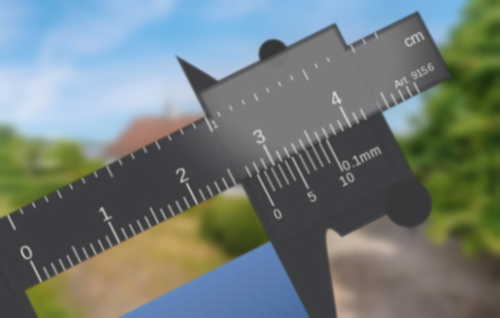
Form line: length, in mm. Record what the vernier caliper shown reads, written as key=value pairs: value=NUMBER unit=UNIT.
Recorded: value=27.8 unit=mm
